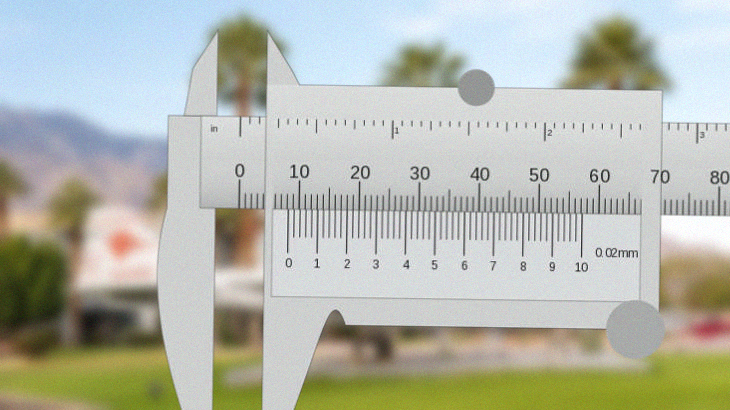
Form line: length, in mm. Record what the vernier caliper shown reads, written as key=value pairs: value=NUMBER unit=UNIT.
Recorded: value=8.2 unit=mm
